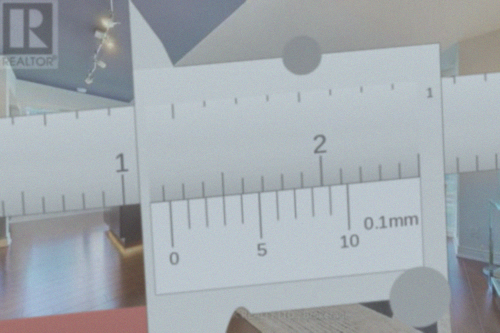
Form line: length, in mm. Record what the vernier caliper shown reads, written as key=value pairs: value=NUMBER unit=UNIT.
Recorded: value=12.3 unit=mm
